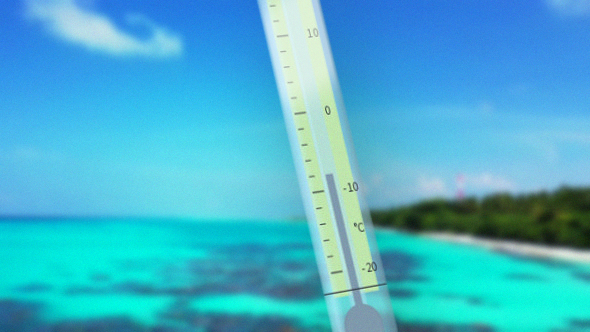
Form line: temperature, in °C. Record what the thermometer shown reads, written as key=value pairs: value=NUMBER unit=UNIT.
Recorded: value=-8 unit=°C
